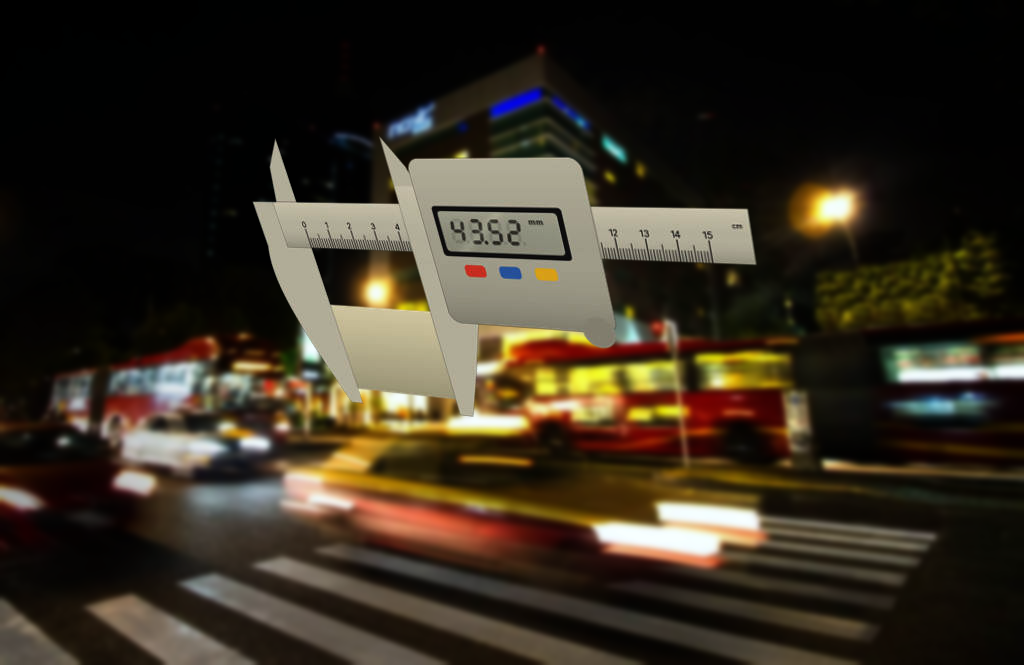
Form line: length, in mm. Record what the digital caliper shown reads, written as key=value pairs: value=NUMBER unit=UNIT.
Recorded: value=43.52 unit=mm
